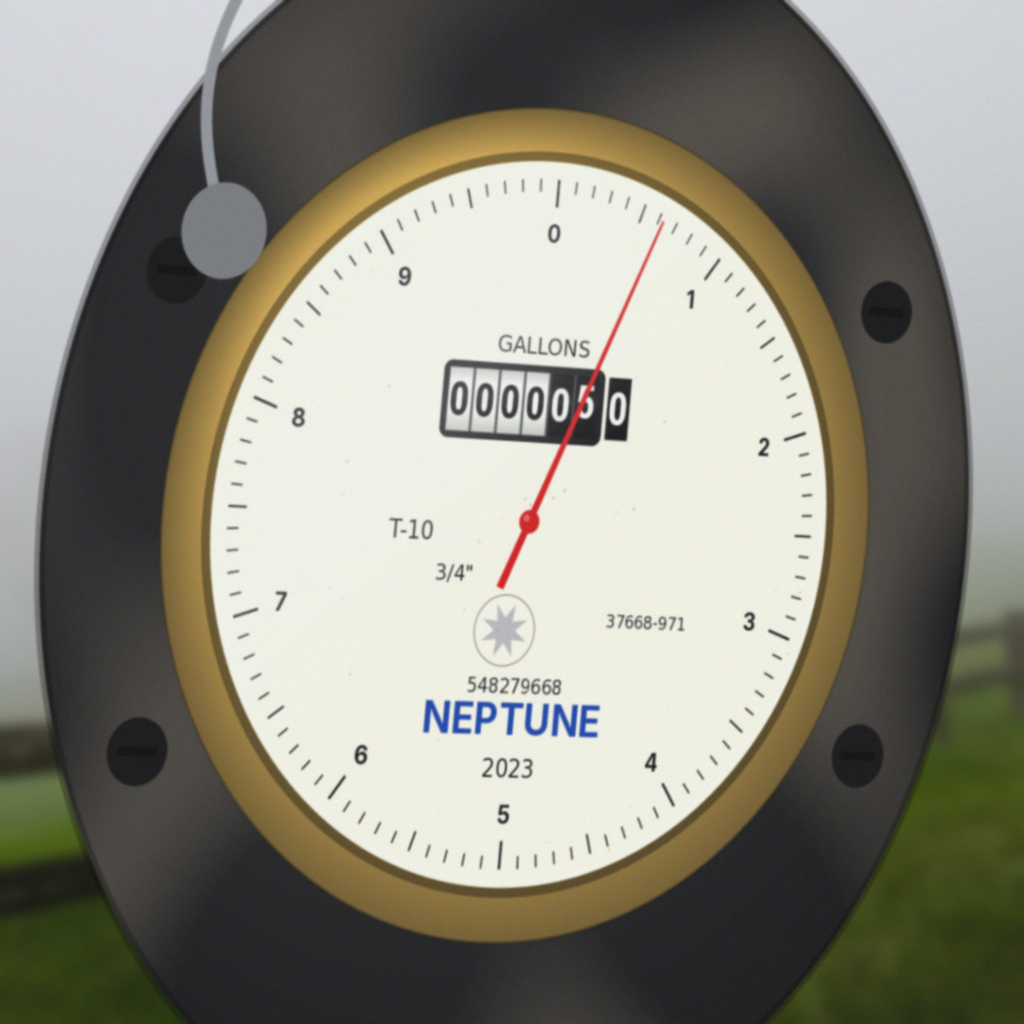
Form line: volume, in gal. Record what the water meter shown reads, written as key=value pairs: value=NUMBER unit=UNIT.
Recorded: value=50.6 unit=gal
